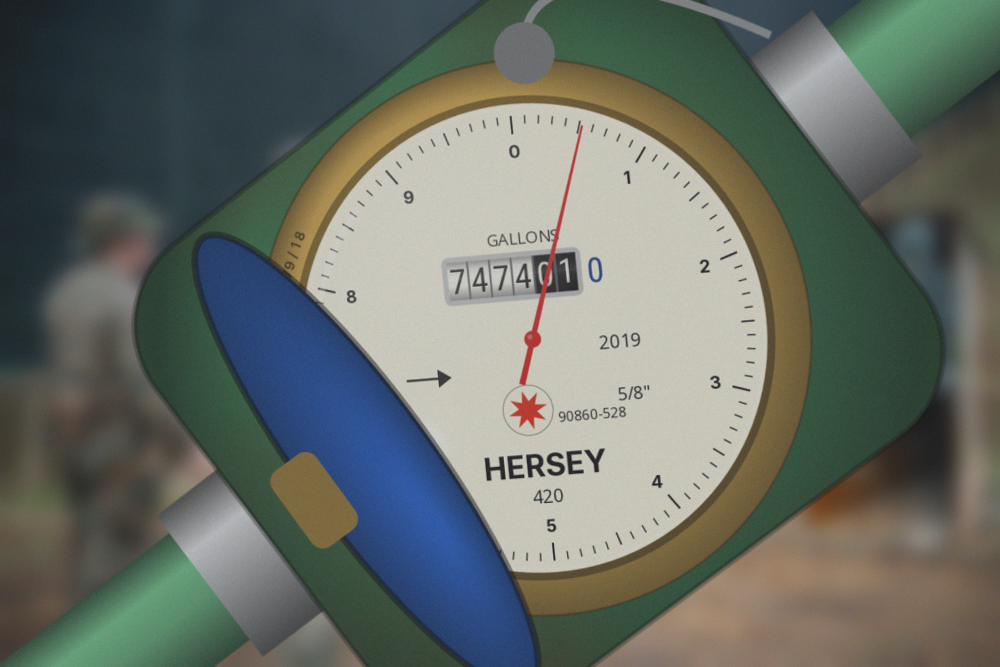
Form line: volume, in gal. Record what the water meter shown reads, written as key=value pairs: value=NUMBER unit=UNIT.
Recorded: value=7474010.5 unit=gal
